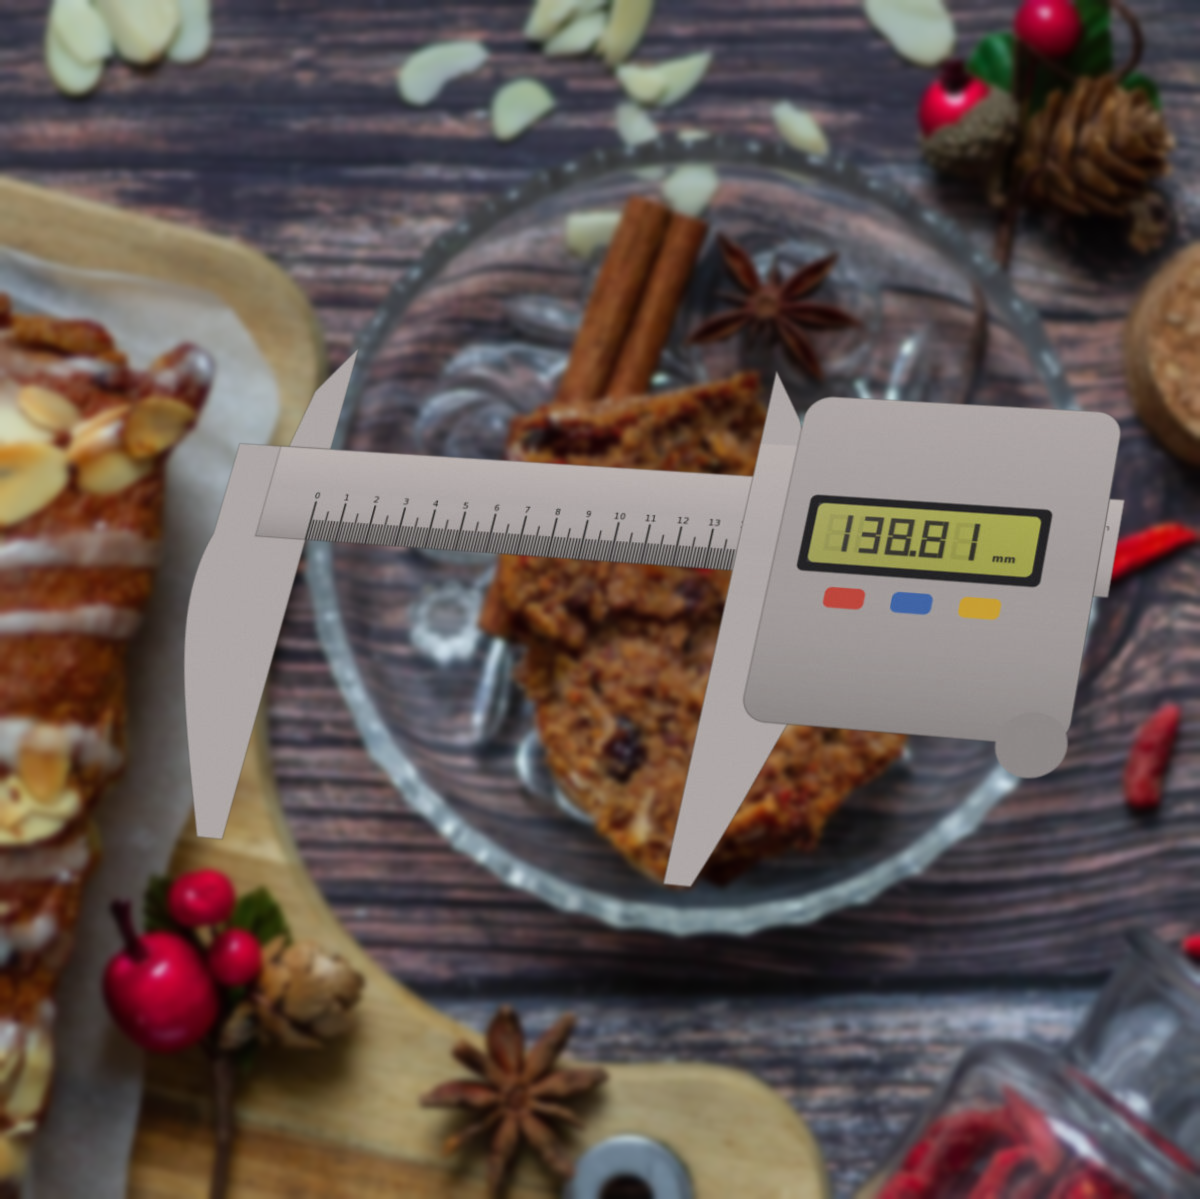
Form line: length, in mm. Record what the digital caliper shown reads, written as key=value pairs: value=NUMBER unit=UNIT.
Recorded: value=138.81 unit=mm
